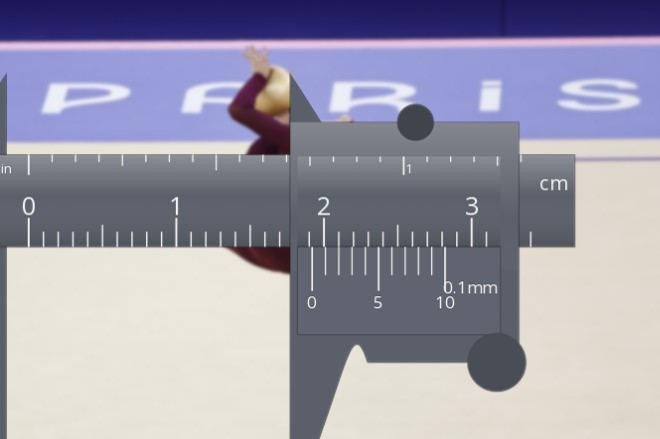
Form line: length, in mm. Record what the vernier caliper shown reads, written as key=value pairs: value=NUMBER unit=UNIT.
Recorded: value=19.2 unit=mm
